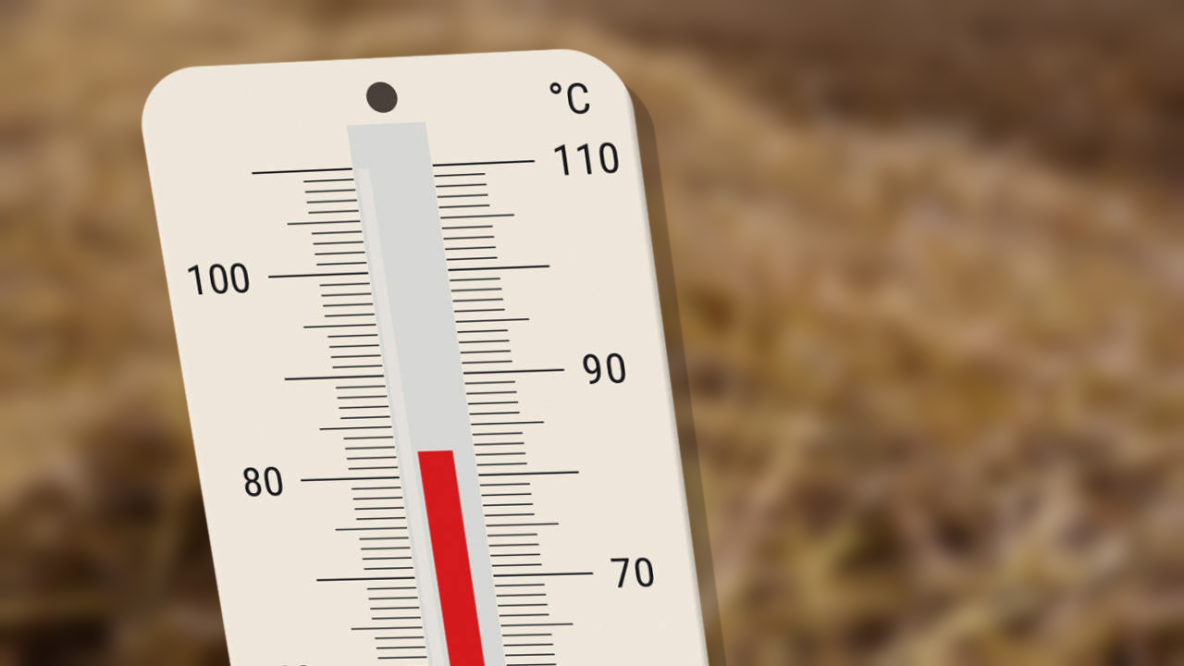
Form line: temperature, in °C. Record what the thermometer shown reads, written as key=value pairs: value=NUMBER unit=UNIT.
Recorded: value=82.5 unit=°C
